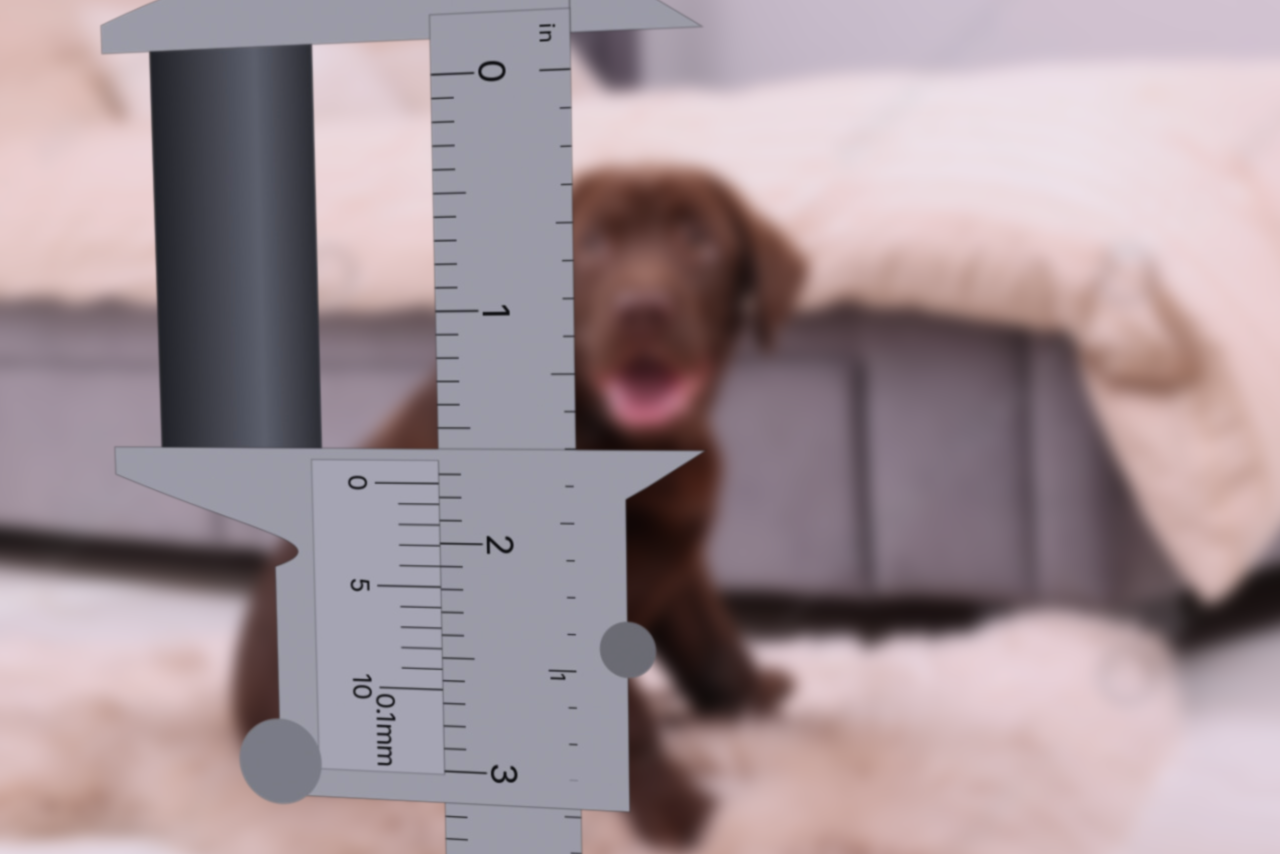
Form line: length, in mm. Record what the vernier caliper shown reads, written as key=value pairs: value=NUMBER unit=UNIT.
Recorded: value=17.4 unit=mm
